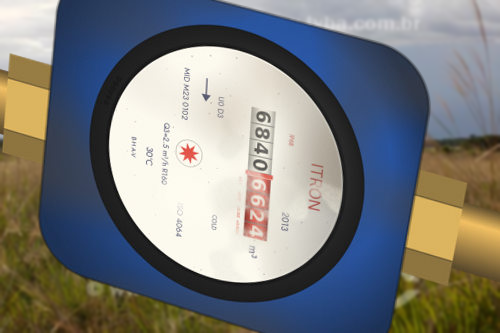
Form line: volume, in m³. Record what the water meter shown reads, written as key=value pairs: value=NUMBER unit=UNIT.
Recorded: value=6840.6624 unit=m³
